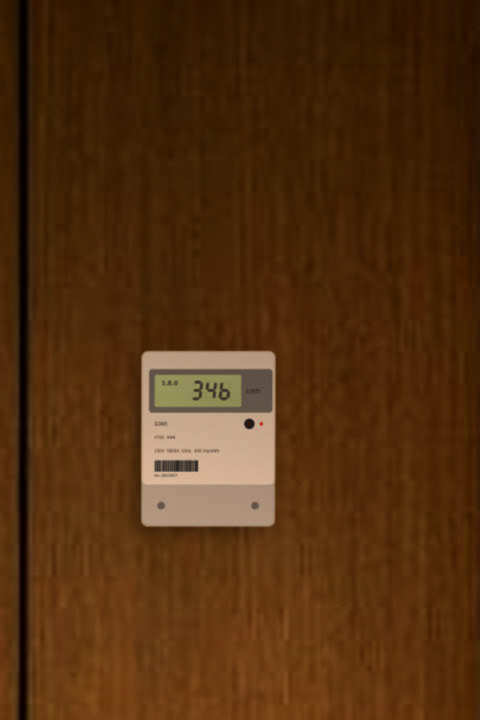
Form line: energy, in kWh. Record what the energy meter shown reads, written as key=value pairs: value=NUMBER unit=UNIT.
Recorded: value=346 unit=kWh
